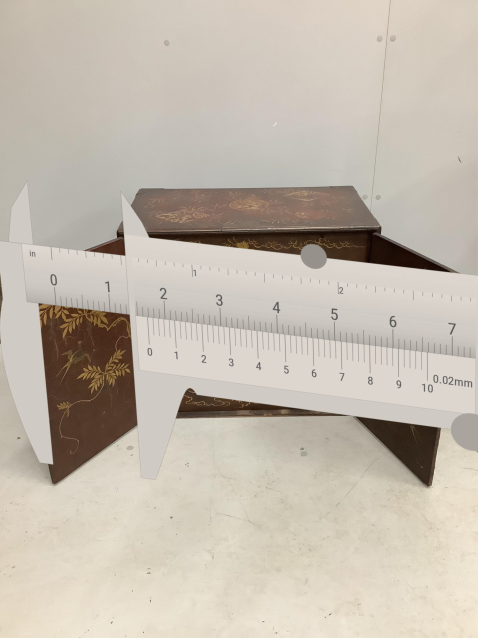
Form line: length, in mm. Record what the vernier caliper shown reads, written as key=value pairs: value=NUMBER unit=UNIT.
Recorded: value=16.8 unit=mm
